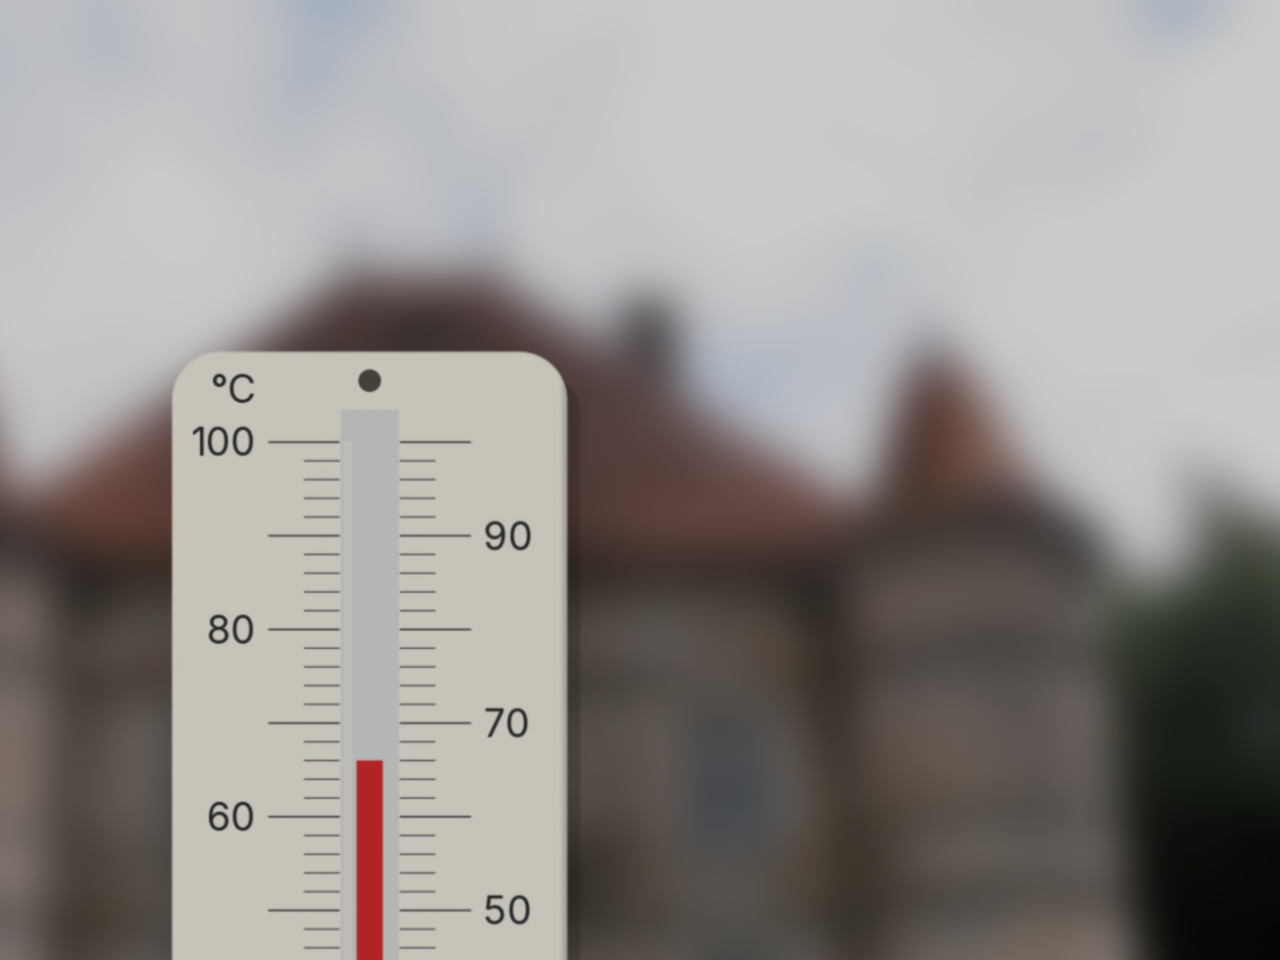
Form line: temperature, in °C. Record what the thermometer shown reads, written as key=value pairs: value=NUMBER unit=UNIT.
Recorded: value=66 unit=°C
